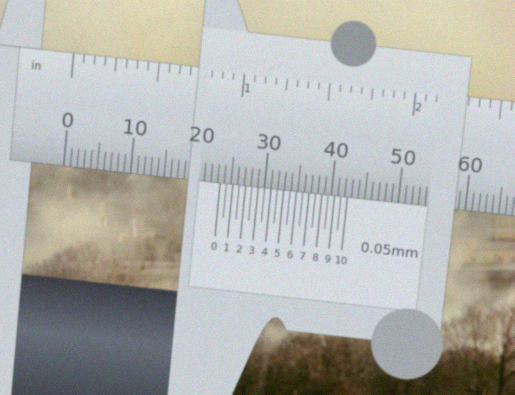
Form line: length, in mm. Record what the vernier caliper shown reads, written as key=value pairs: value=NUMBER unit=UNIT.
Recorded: value=23.4 unit=mm
